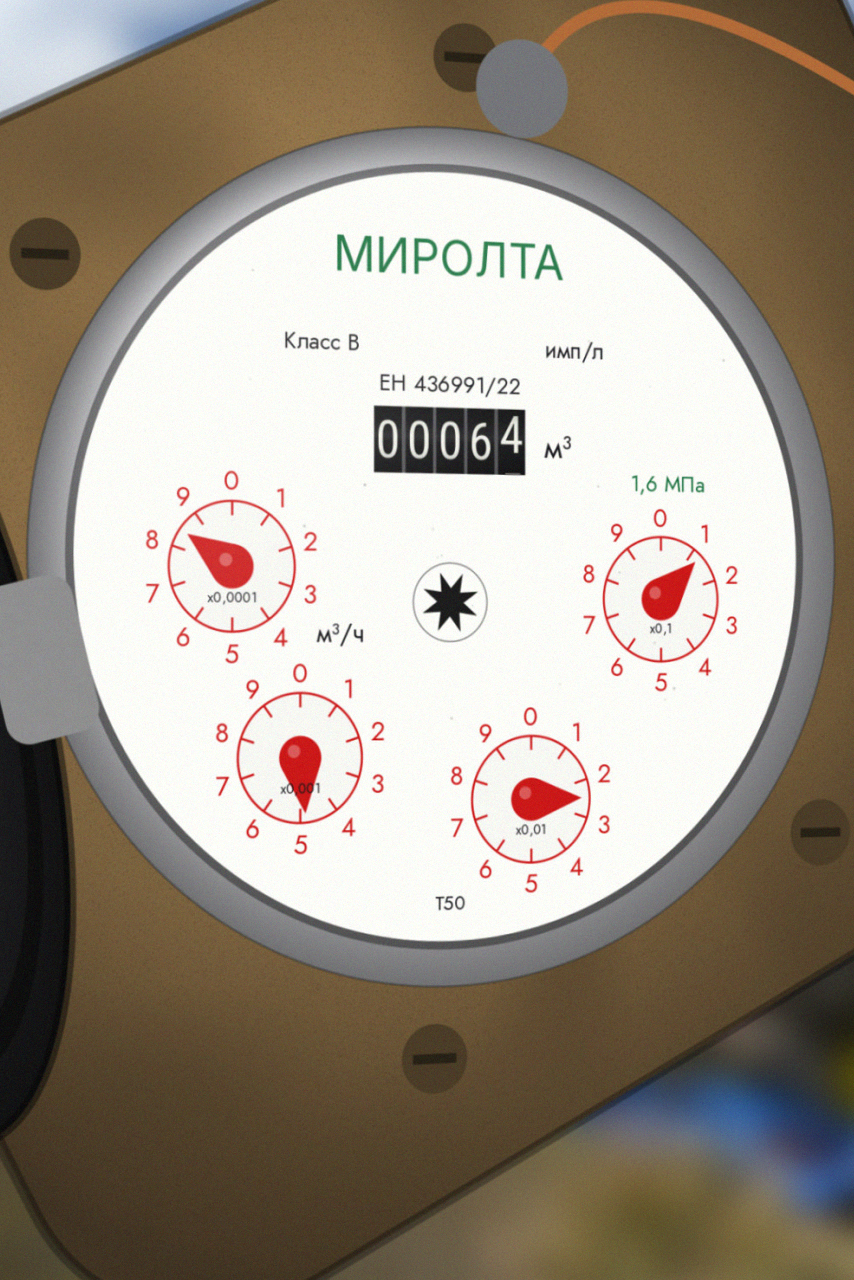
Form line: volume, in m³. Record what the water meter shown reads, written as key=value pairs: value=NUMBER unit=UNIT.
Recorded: value=64.1248 unit=m³
